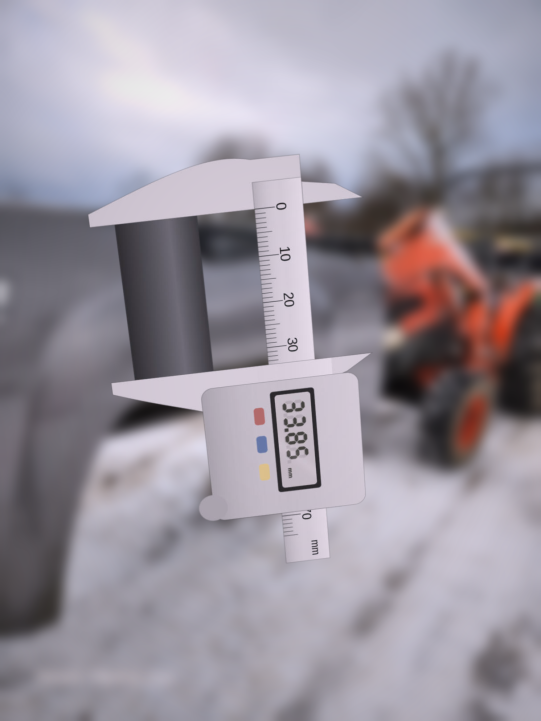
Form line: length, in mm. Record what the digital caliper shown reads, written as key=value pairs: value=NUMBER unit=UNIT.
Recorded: value=33.85 unit=mm
